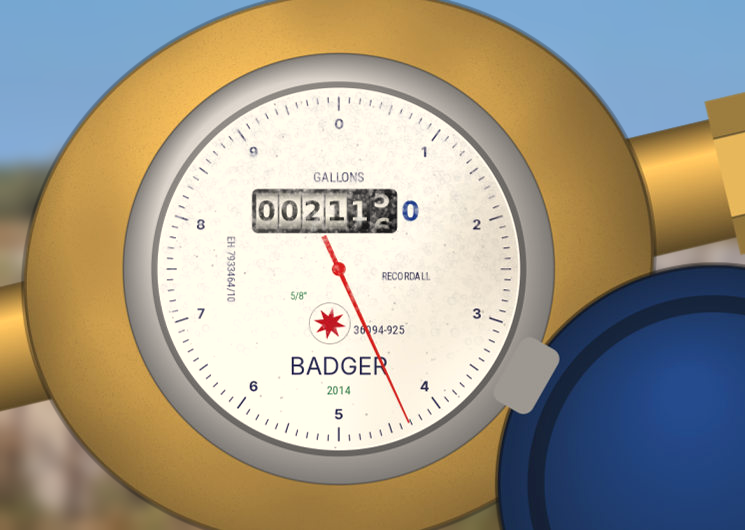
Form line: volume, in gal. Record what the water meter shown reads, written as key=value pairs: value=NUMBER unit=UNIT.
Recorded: value=21154.3 unit=gal
